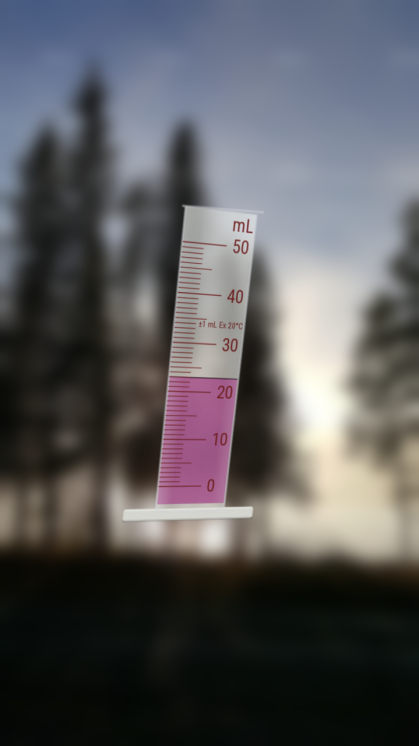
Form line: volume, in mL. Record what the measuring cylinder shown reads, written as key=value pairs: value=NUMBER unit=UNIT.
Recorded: value=23 unit=mL
